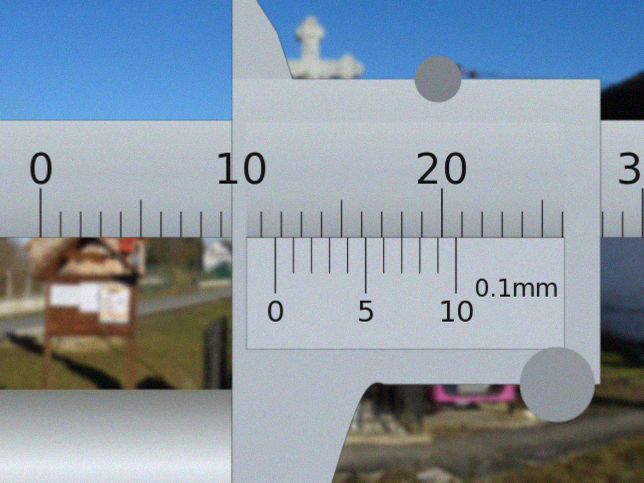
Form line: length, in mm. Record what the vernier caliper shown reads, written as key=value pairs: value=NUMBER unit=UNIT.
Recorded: value=11.7 unit=mm
